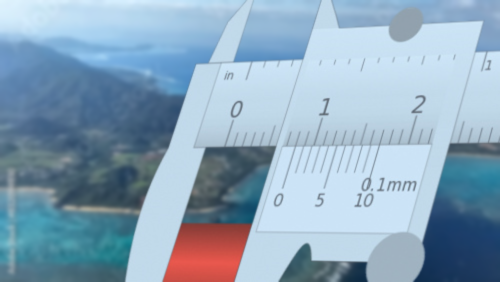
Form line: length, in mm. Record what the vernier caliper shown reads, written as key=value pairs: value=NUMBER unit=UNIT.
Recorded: value=8.0 unit=mm
